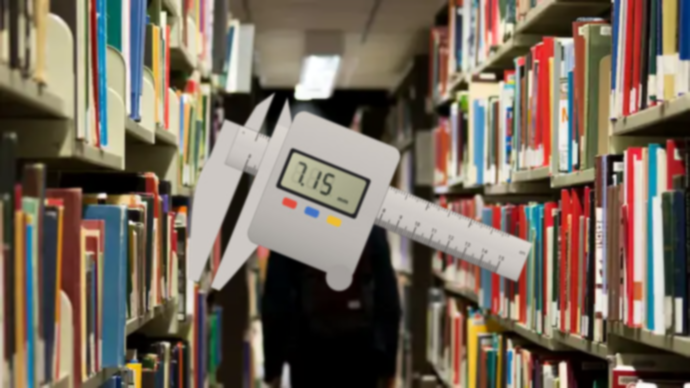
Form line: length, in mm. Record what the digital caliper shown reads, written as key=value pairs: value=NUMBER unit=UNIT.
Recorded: value=7.15 unit=mm
